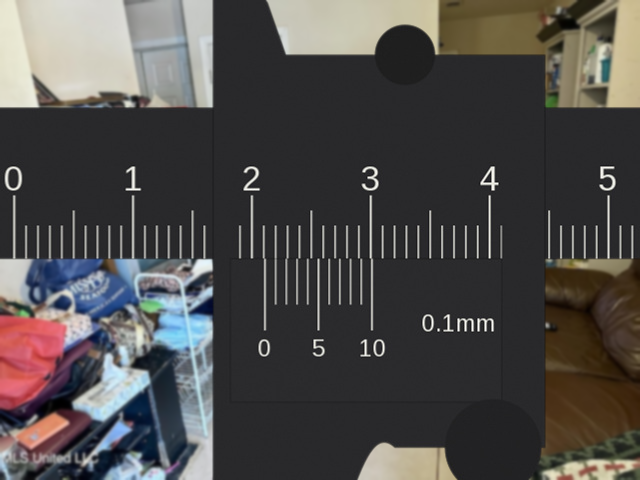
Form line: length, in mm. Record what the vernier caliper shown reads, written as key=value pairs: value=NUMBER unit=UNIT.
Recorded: value=21.1 unit=mm
